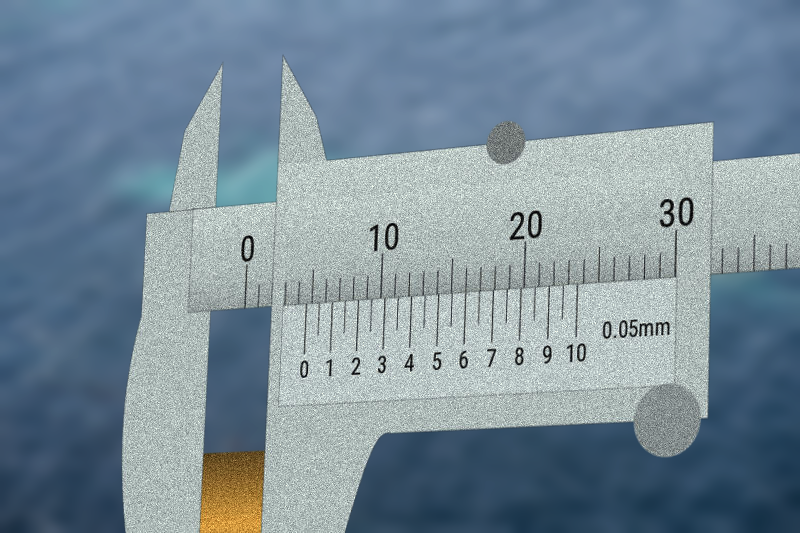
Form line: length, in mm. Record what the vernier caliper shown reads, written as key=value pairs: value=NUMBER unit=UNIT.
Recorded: value=4.6 unit=mm
